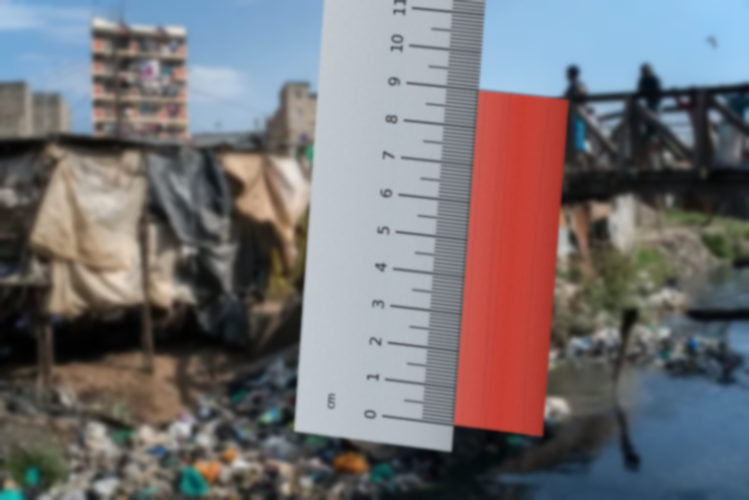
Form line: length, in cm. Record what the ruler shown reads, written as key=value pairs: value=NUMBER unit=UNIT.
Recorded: value=9 unit=cm
